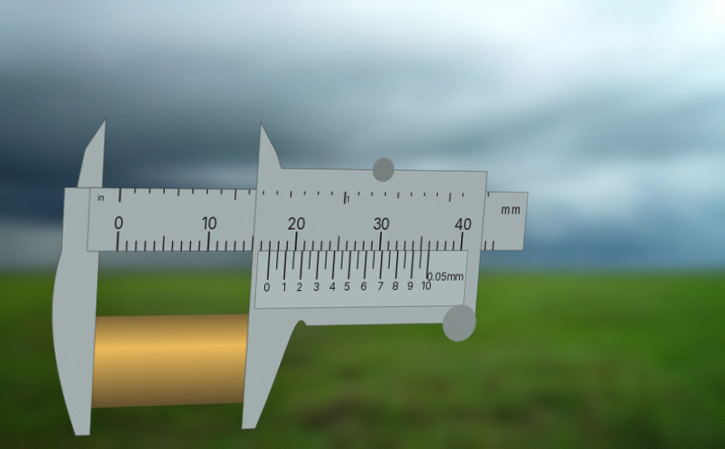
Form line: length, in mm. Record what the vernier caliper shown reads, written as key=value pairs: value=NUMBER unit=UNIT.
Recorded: value=17.0 unit=mm
